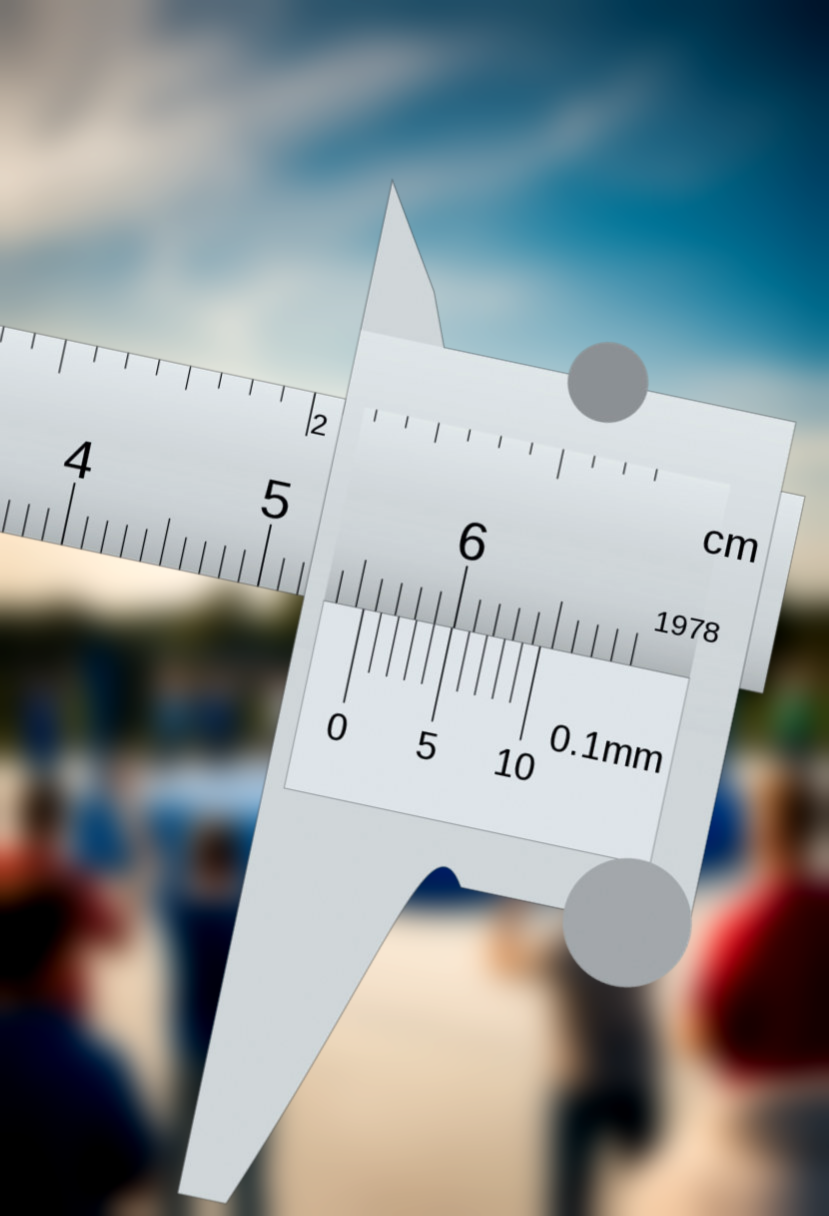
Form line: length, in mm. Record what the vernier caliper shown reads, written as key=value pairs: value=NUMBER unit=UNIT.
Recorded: value=55.4 unit=mm
